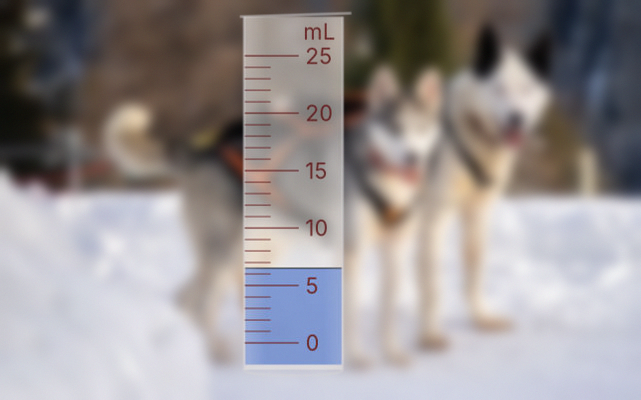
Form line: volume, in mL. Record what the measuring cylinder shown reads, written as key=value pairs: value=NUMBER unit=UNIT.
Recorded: value=6.5 unit=mL
